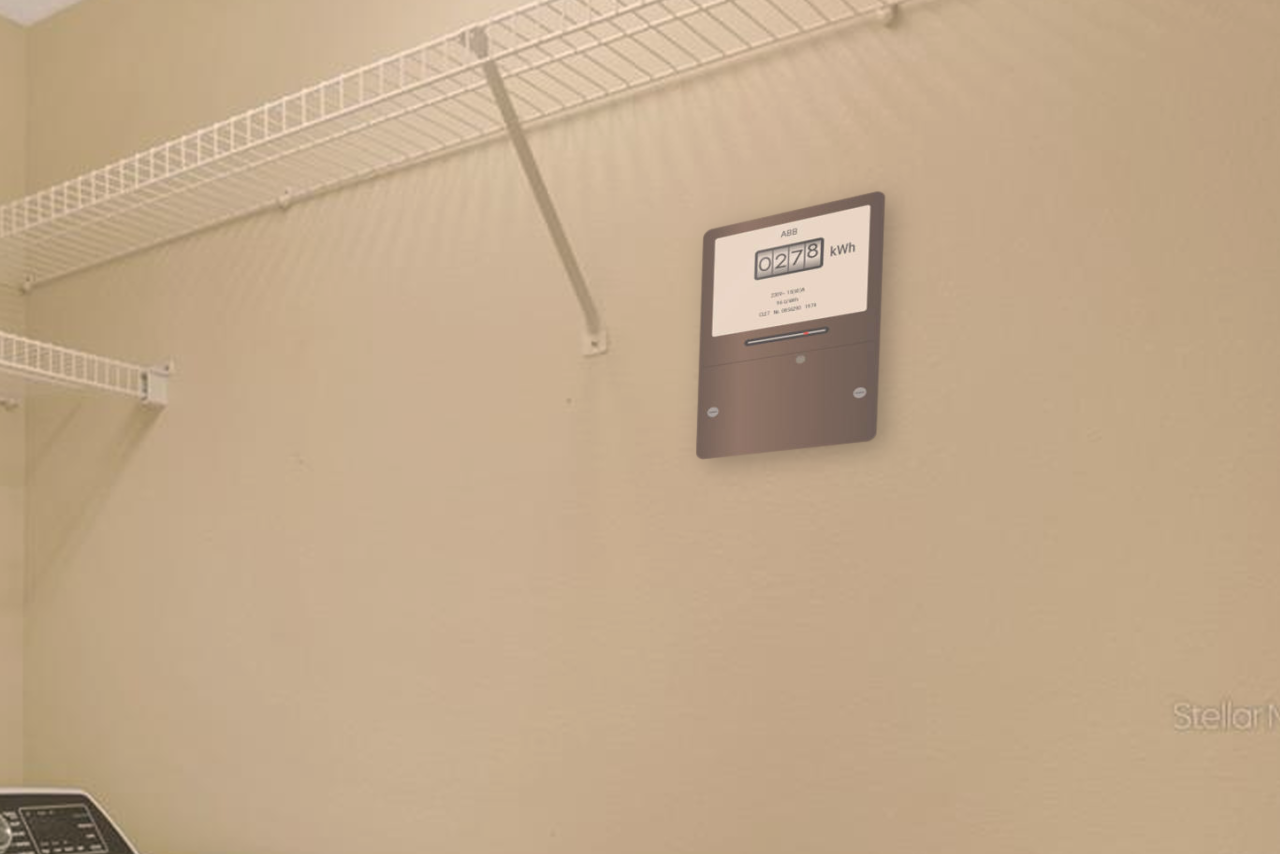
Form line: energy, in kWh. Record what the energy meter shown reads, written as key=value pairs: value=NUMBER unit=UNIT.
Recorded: value=278 unit=kWh
